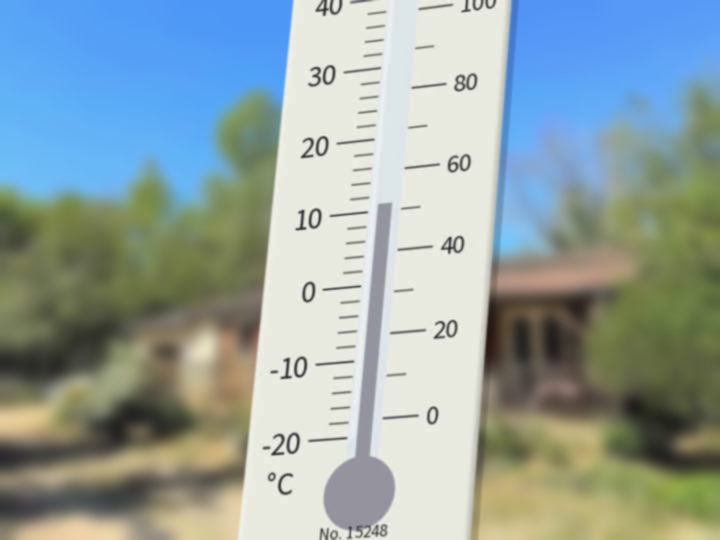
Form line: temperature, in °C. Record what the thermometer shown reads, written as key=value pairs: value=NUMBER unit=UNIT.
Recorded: value=11 unit=°C
